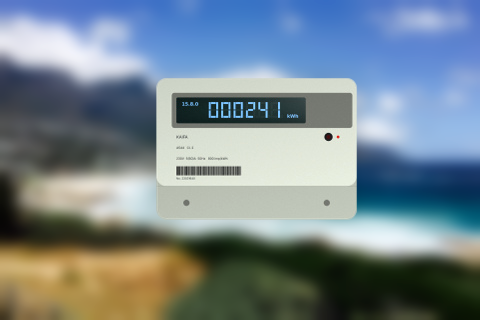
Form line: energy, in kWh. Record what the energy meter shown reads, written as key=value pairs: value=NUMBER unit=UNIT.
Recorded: value=241 unit=kWh
